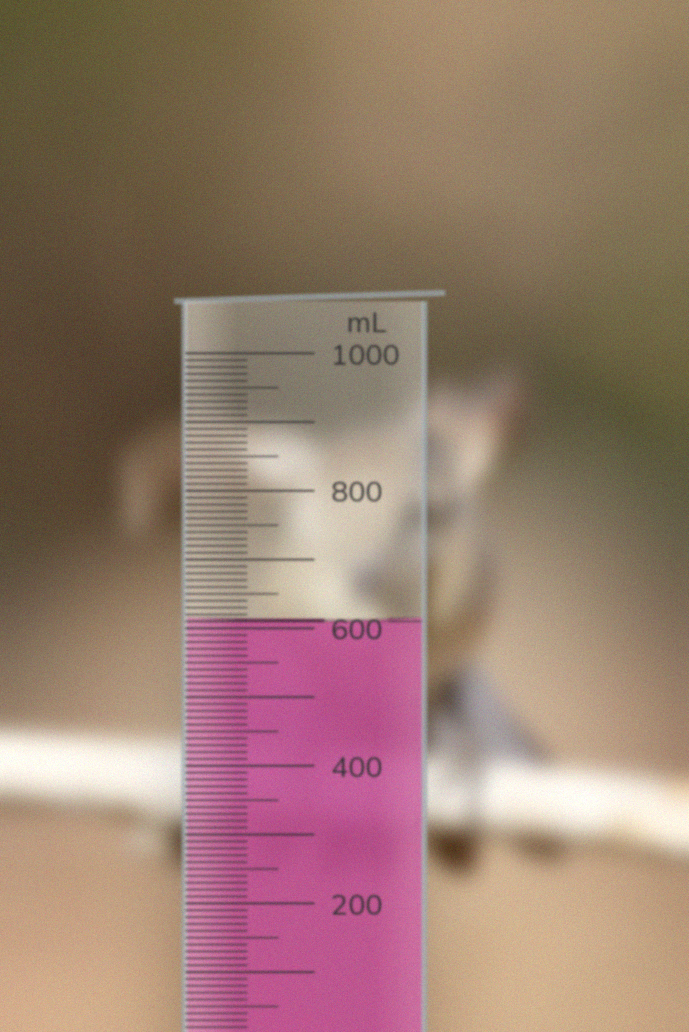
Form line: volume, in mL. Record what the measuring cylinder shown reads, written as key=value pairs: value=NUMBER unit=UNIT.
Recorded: value=610 unit=mL
